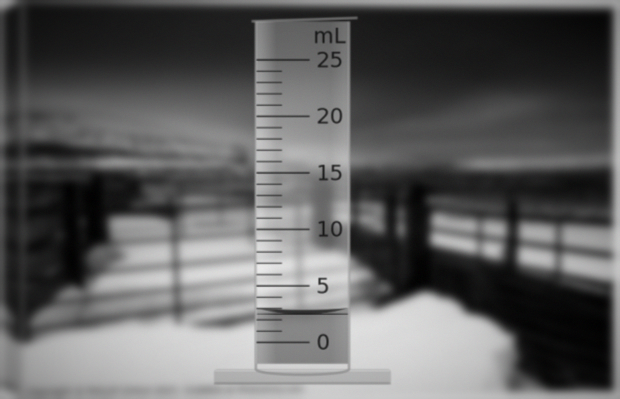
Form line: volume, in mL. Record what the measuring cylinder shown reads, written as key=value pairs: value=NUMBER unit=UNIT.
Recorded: value=2.5 unit=mL
